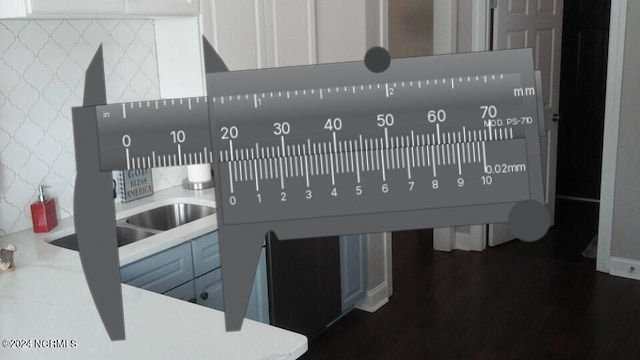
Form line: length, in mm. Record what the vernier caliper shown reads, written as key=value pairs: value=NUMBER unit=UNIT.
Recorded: value=19.5 unit=mm
